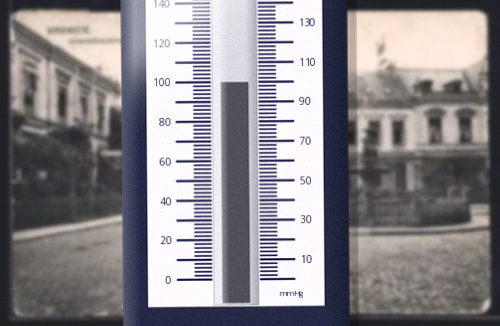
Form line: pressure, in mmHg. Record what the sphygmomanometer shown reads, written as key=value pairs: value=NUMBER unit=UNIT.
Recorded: value=100 unit=mmHg
